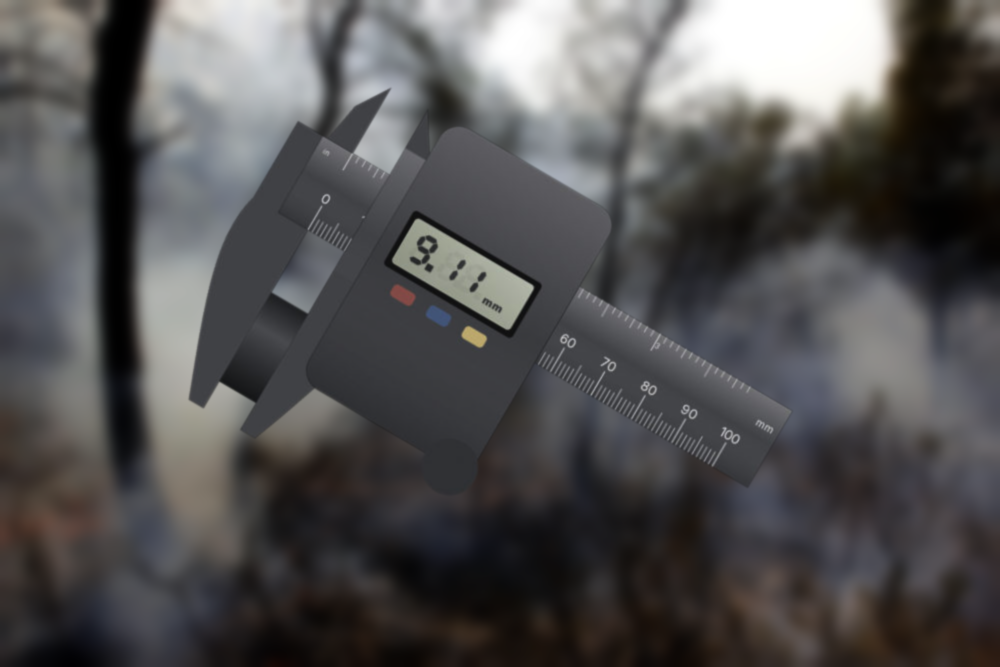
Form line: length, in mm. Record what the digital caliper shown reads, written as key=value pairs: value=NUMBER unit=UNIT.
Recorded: value=9.11 unit=mm
